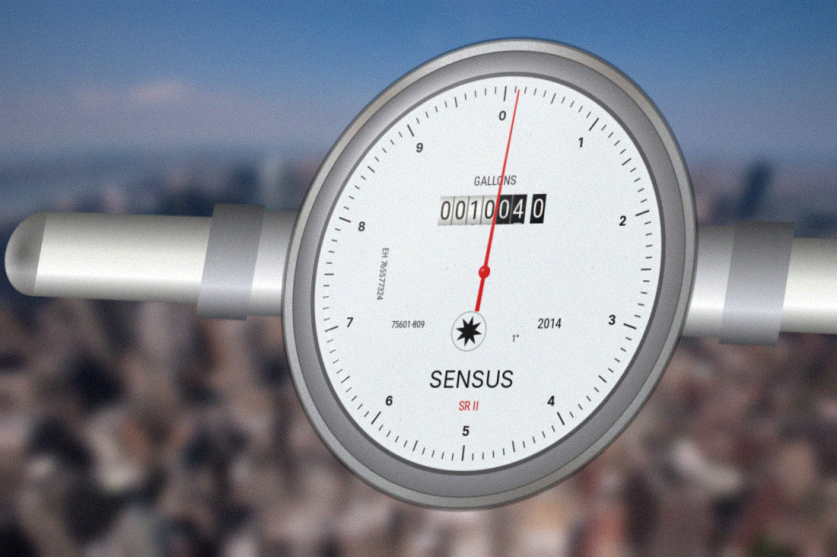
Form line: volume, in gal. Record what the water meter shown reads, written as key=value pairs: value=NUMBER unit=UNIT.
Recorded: value=10040.1 unit=gal
